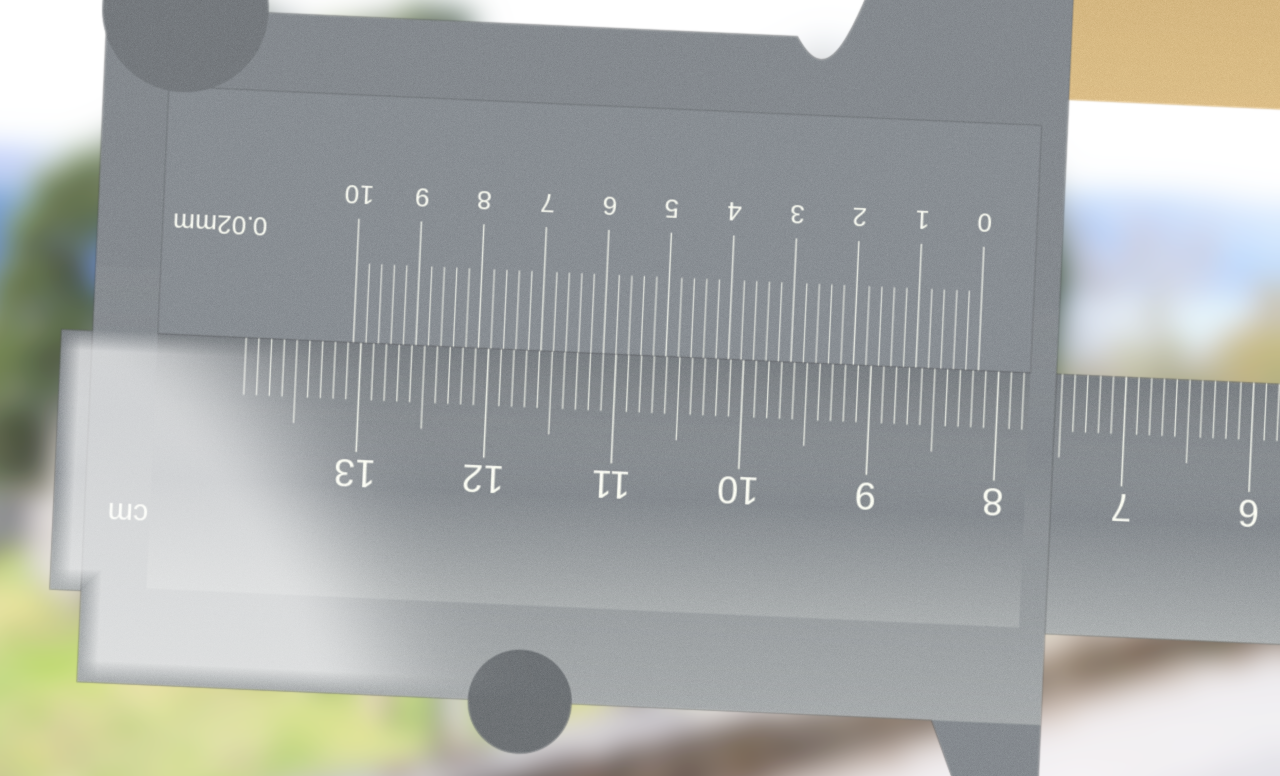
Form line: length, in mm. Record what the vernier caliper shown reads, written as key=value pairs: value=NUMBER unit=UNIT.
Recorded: value=81.6 unit=mm
